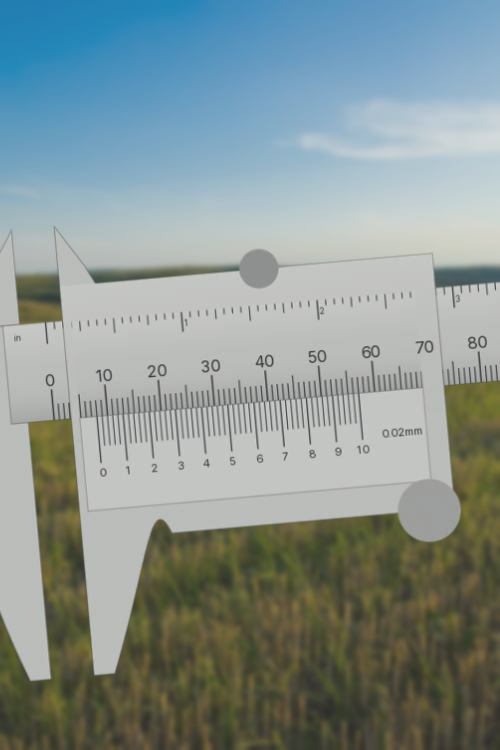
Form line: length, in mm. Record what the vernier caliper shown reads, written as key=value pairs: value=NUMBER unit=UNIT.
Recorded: value=8.0 unit=mm
